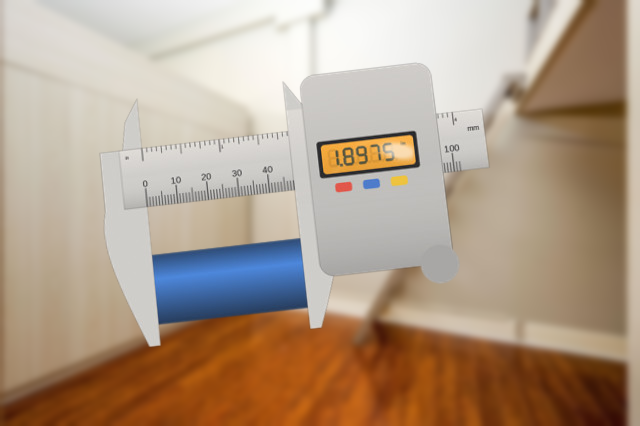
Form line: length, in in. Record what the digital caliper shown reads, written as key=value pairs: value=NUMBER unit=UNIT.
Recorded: value=1.8975 unit=in
